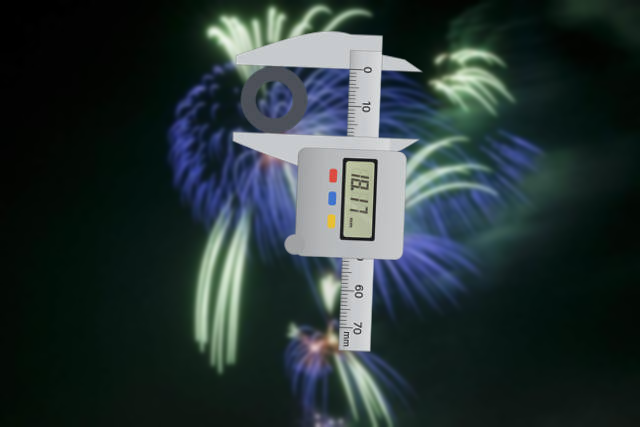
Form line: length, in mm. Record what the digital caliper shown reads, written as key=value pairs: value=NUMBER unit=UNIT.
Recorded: value=18.17 unit=mm
